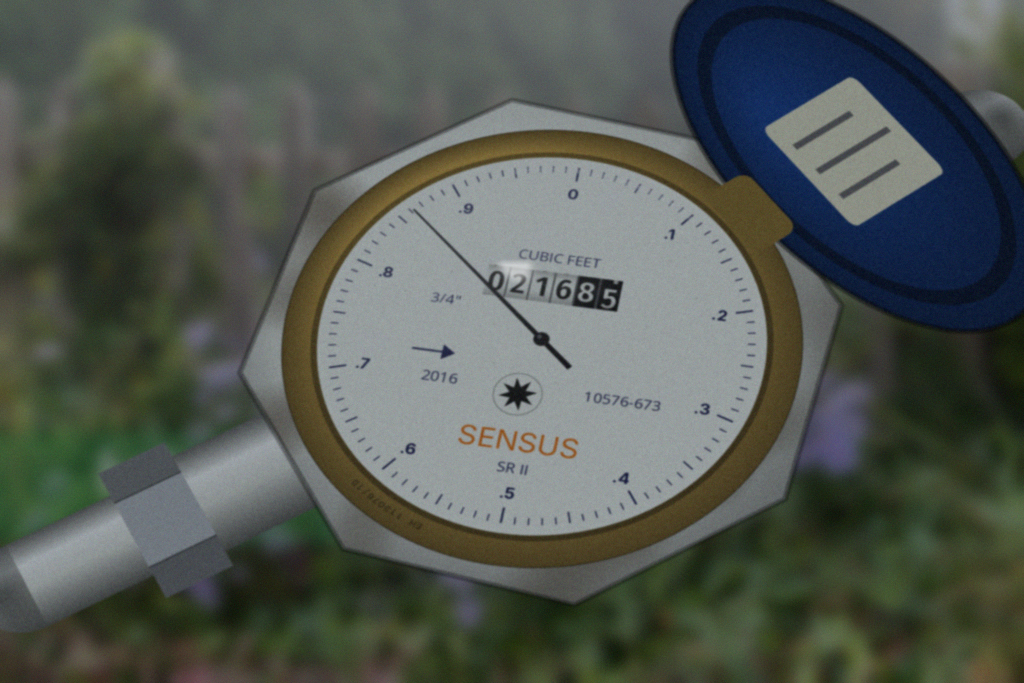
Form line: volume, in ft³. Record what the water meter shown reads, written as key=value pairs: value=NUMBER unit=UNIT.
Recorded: value=21684.86 unit=ft³
